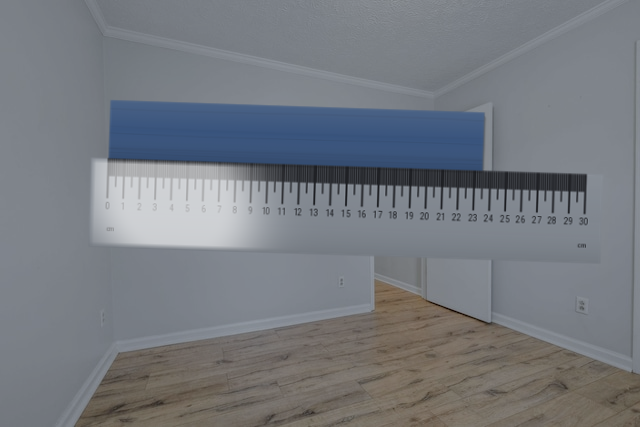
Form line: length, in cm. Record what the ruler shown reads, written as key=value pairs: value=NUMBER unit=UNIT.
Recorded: value=23.5 unit=cm
